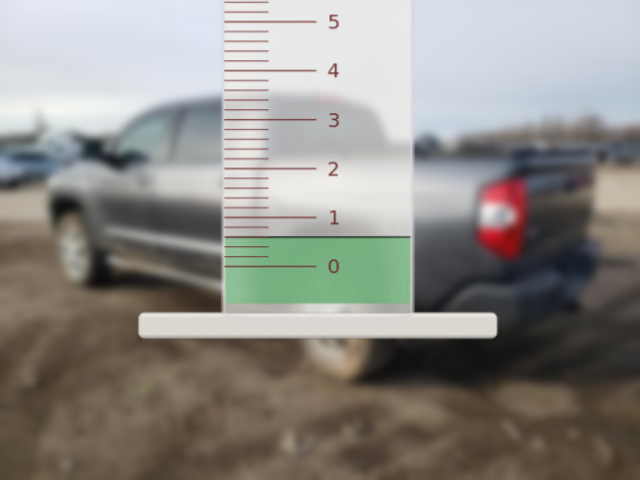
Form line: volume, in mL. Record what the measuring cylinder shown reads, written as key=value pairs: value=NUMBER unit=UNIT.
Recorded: value=0.6 unit=mL
